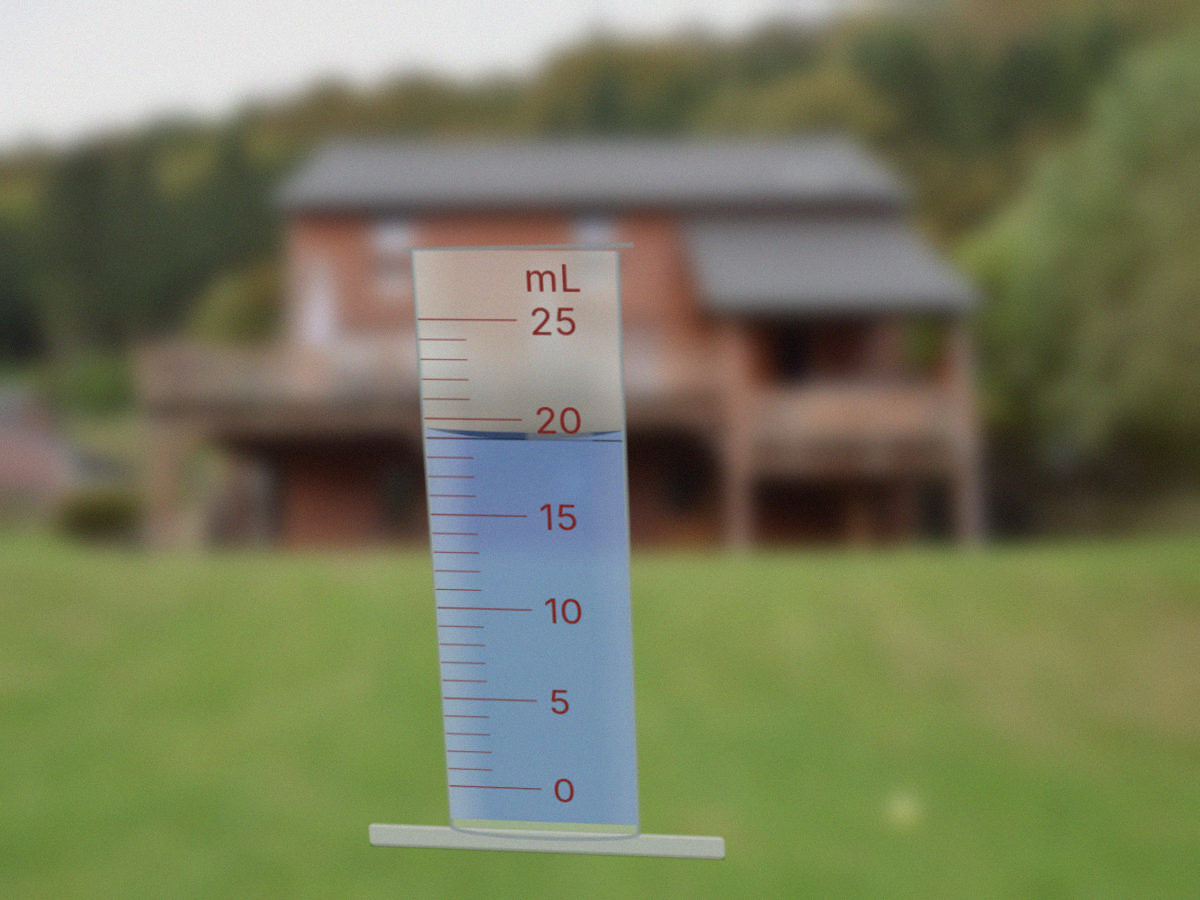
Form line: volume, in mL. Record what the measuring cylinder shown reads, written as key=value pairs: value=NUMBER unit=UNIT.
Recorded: value=19 unit=mL
